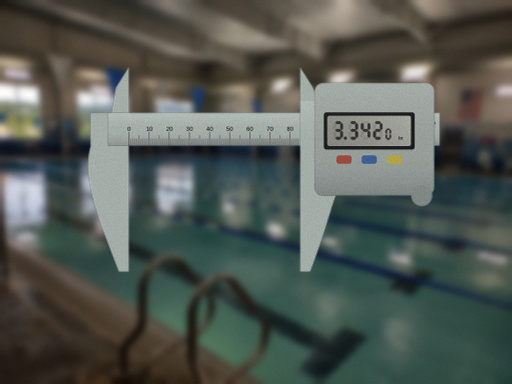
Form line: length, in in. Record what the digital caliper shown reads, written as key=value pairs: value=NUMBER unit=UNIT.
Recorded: value=3.3420 unit=in
